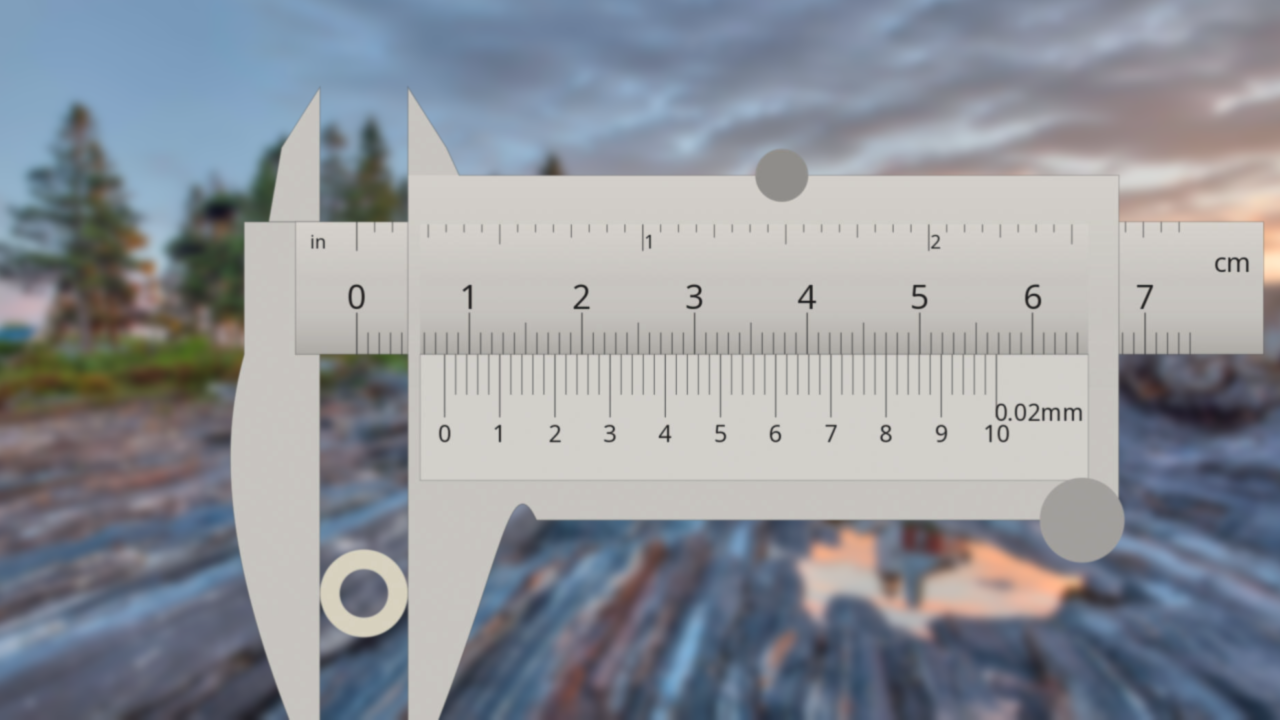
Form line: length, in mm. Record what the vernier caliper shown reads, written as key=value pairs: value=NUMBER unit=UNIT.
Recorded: value=7.8 unit=mm
